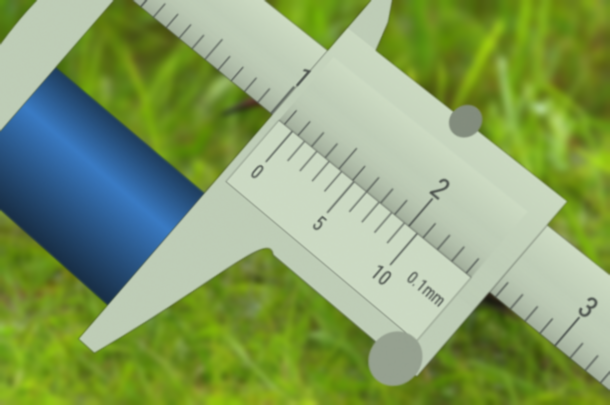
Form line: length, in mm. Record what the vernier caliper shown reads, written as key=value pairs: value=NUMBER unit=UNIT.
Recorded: value=11.6 unit=mm
